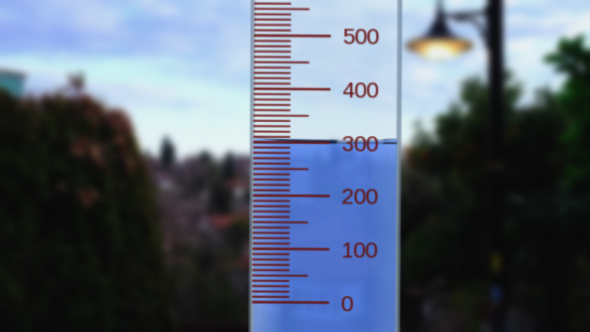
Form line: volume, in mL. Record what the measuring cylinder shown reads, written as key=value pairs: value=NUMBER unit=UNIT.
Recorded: value=300 unit=mL
